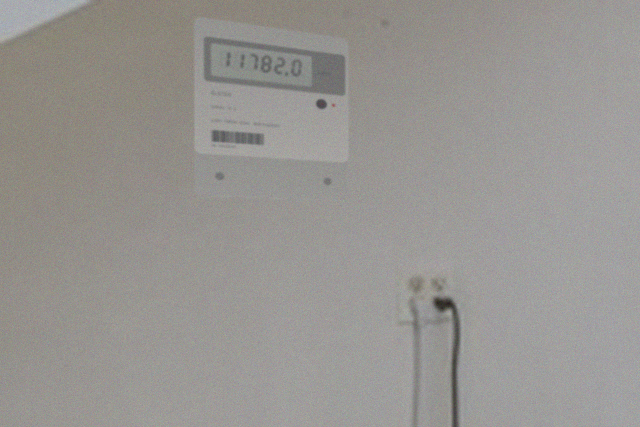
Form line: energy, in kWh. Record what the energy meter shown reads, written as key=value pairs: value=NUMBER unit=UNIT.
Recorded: value=11782.0 unit=kWh
